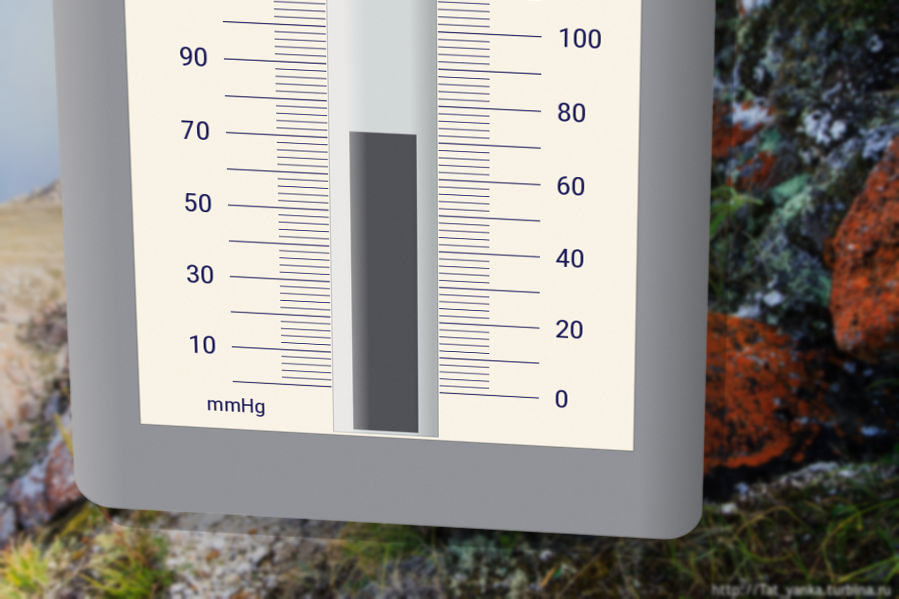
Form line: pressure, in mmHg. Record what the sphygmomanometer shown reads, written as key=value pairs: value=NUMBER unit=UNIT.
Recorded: value=72 unit=mmHg
